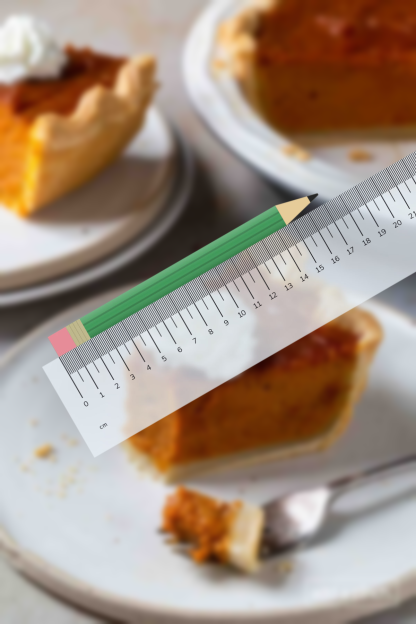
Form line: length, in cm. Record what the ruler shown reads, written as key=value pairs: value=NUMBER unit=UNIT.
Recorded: value=17 unit=cm
